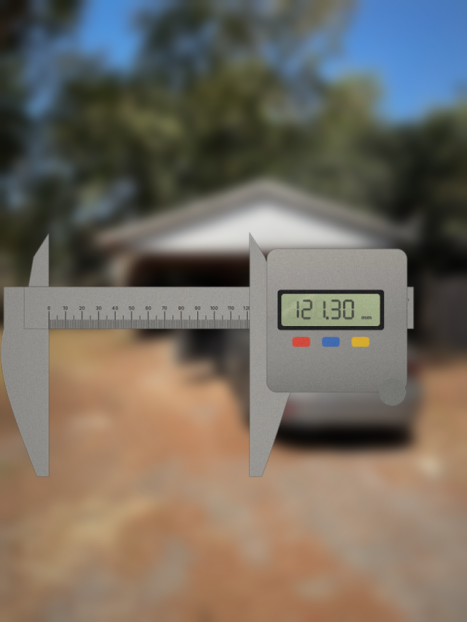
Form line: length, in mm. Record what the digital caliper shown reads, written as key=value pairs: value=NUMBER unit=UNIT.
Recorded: value=121.30 unit=mm
